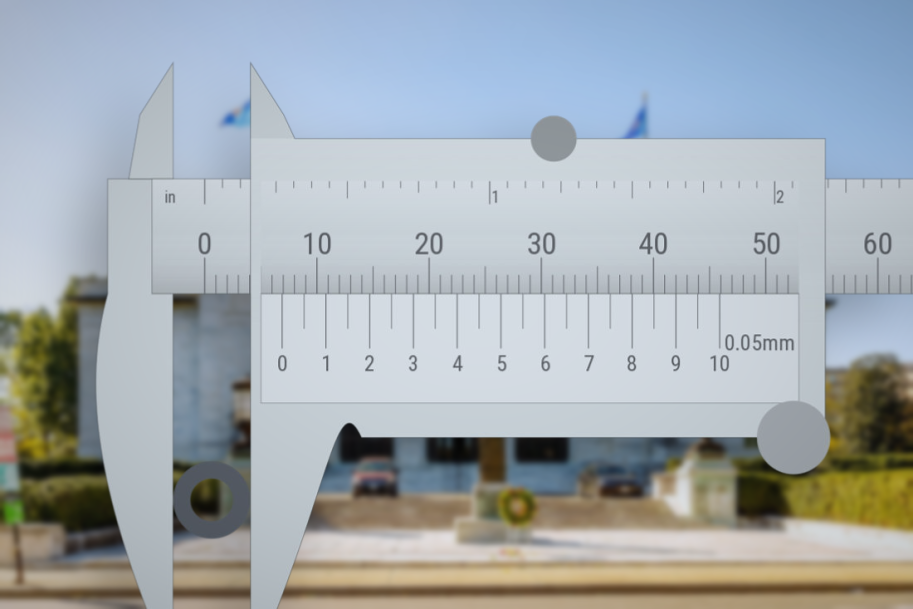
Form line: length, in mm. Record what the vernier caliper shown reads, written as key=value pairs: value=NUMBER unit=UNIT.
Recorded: value=6.9 unit=mm
